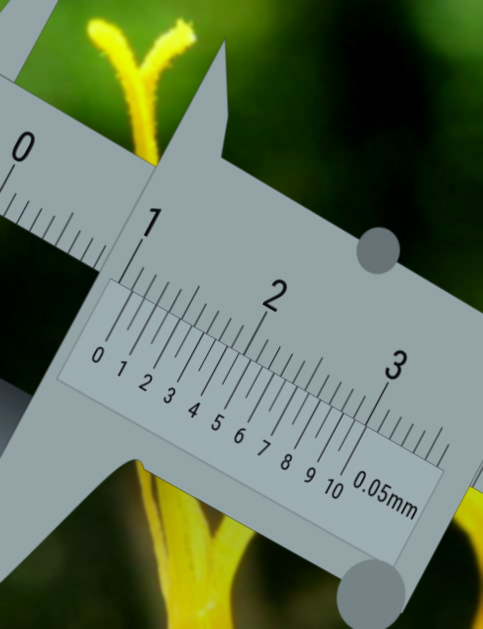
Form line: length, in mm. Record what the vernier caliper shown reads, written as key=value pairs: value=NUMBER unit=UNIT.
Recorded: value=11.1 unit=mm
